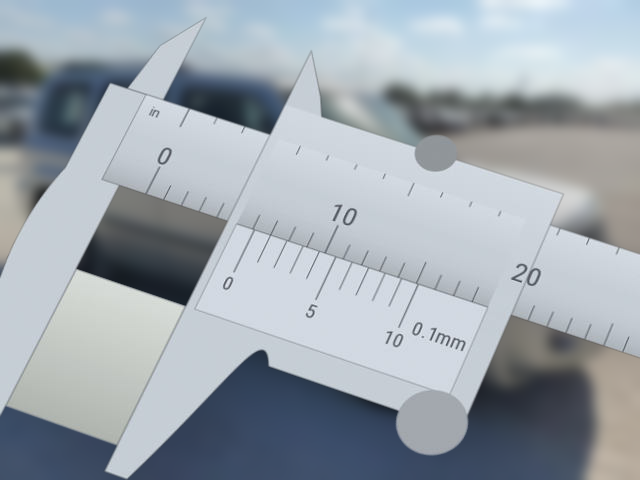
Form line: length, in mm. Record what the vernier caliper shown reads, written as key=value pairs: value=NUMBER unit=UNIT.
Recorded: value=6.1 unit=mm
